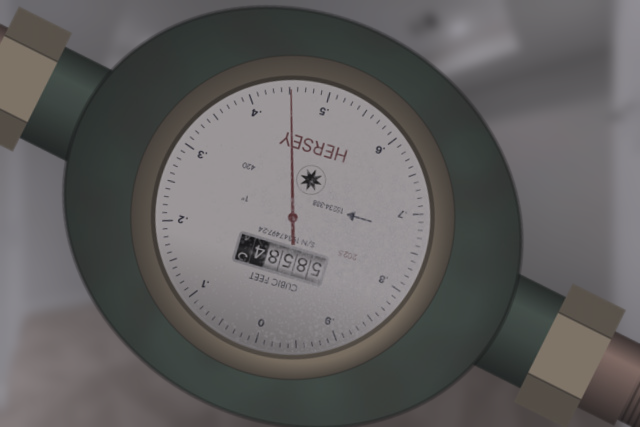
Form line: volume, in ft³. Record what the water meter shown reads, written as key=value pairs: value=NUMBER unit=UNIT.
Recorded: value=585843.45 unit=ft³
